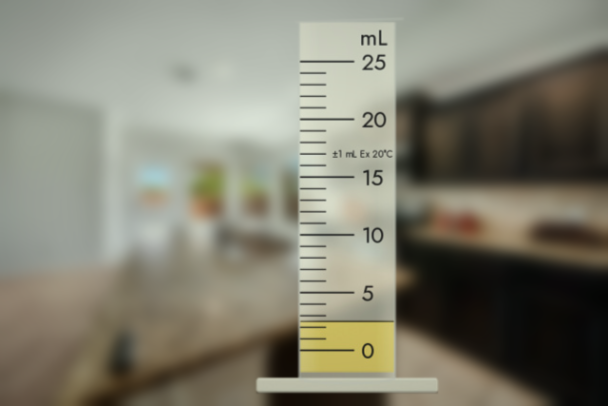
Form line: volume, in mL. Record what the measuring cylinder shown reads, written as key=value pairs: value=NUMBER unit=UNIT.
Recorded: value=2.5 unit=mL
